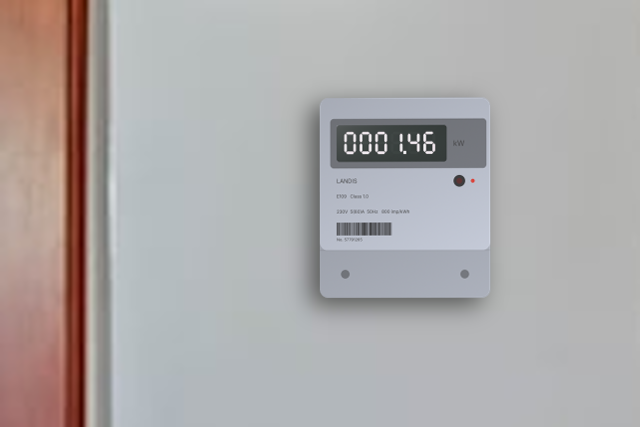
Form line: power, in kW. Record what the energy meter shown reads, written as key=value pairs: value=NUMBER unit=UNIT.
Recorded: value=1.46 unit=kW
